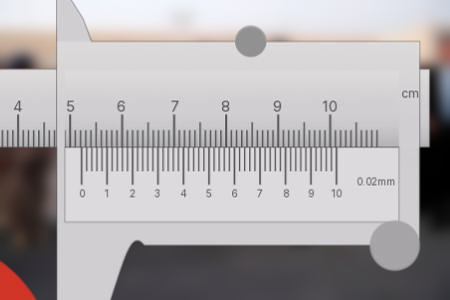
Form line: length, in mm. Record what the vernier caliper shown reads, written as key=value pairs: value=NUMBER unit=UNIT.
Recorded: value=52.2 unit=mm
